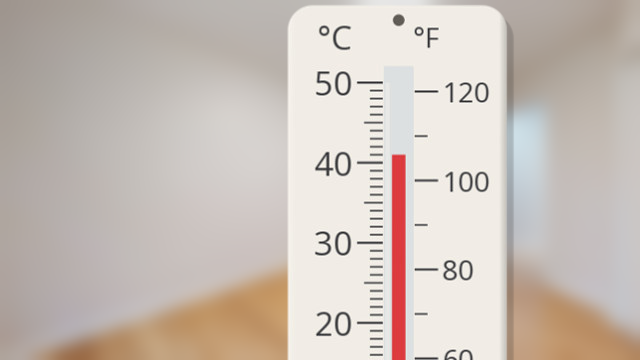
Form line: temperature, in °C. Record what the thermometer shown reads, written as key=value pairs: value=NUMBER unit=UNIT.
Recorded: value=41 unit=°C
